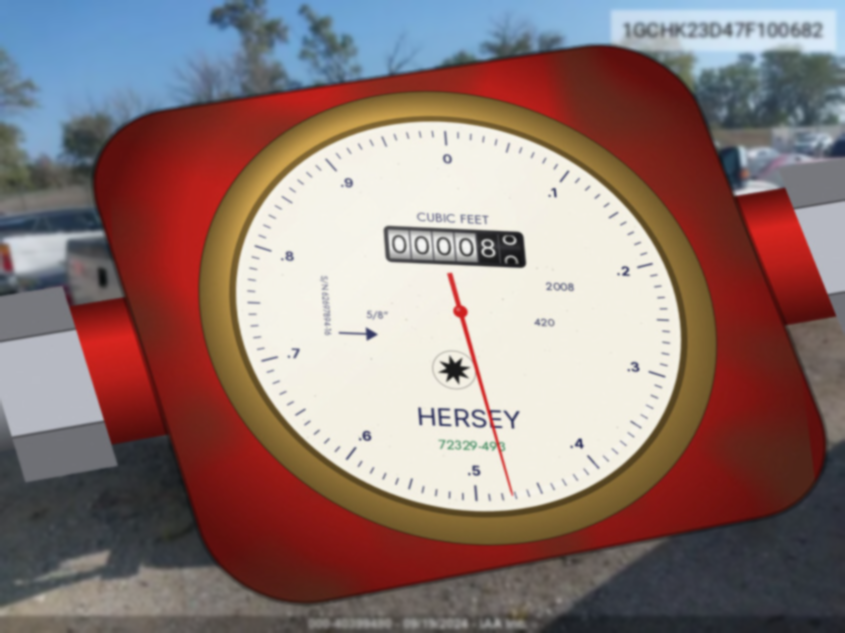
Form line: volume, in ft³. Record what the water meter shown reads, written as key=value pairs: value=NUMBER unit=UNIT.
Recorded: value=88.47 unit=ft³
